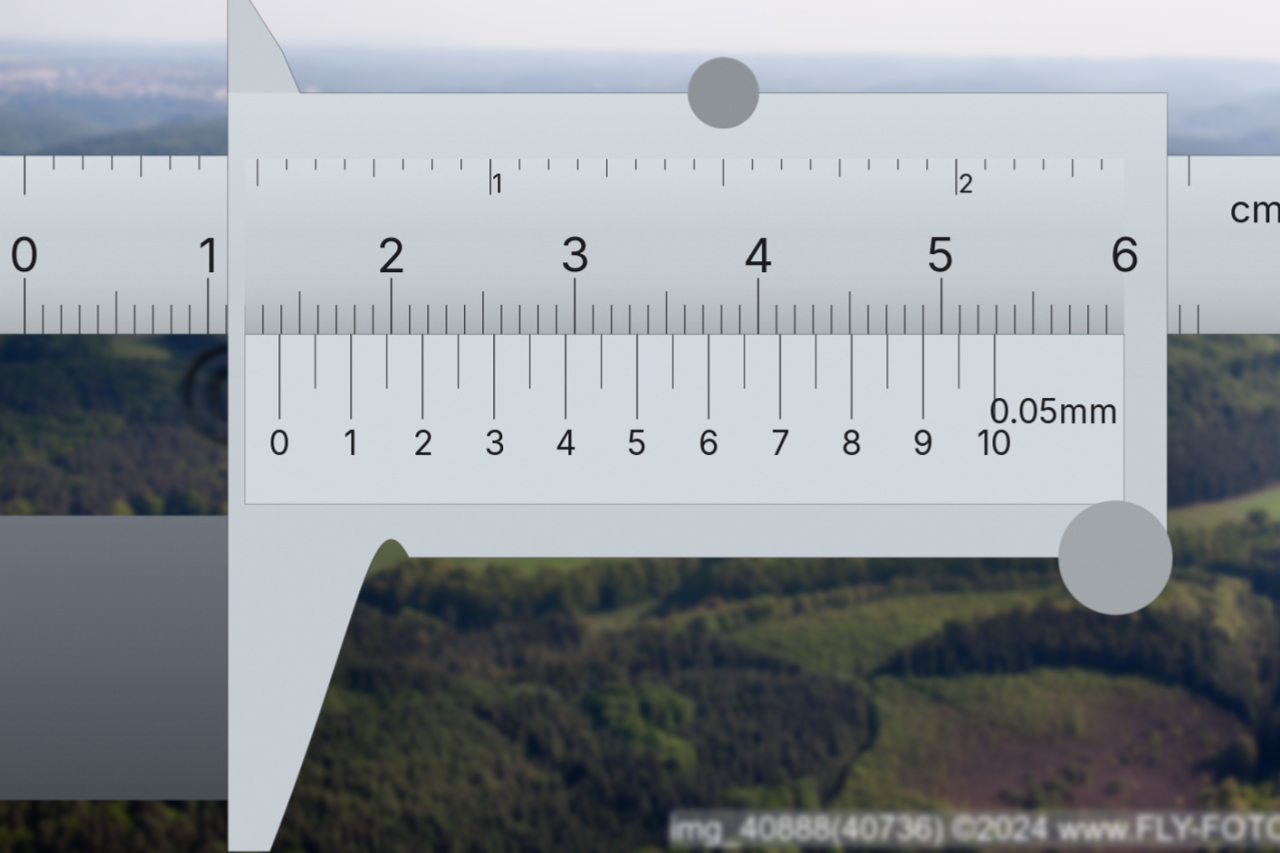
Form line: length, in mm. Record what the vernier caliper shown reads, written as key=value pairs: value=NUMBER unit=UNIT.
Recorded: value=13.9 unit=mm
